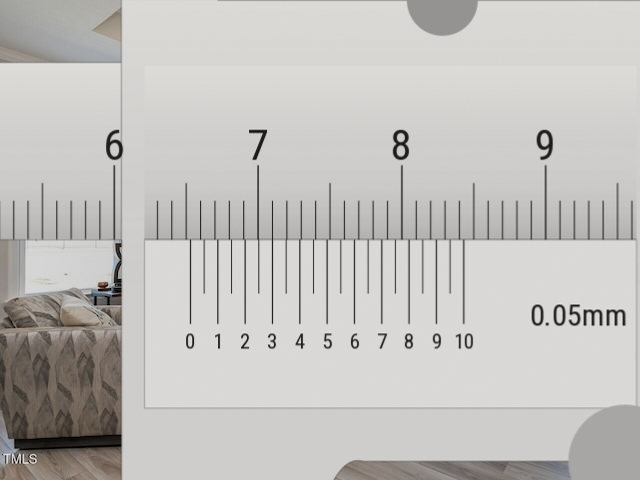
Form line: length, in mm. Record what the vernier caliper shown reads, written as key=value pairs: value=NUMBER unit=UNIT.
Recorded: value=65.3 unit=mm
